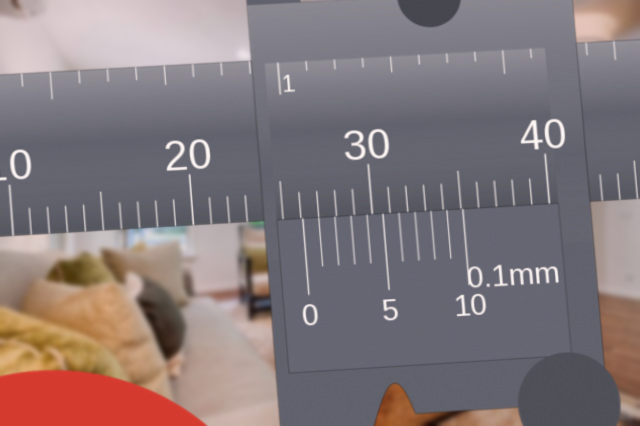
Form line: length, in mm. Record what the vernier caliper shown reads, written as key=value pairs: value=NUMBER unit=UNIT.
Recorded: value=26.1 unit=mm
